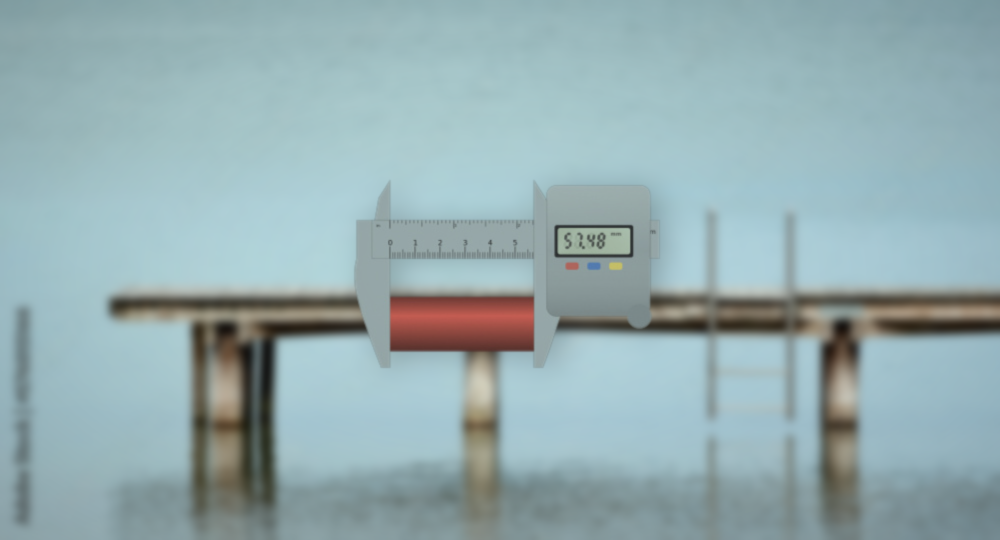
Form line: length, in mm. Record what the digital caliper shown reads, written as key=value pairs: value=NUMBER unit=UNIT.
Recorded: value=57.48 unit=mm
